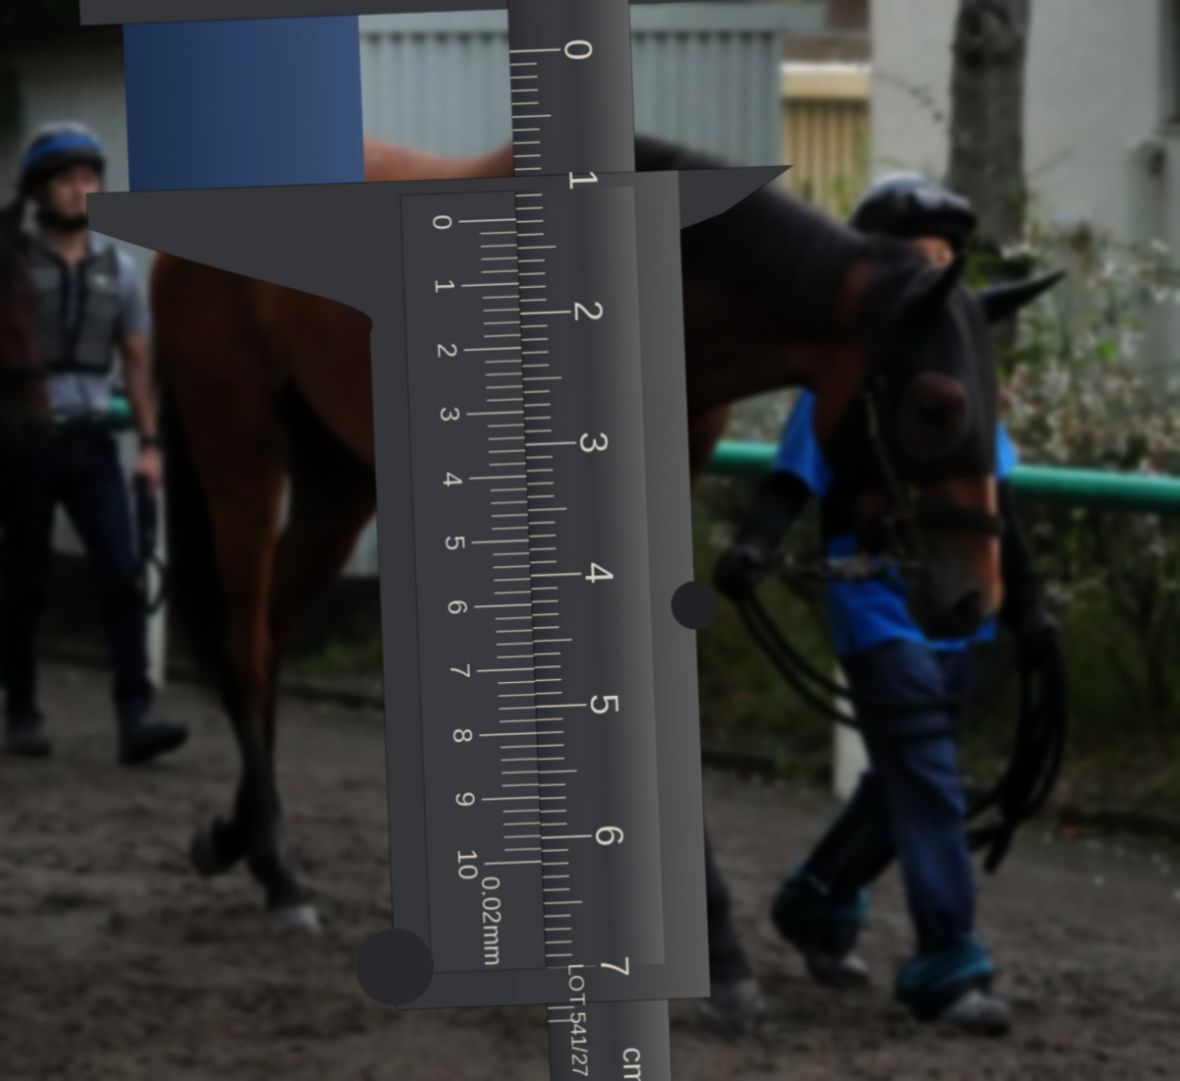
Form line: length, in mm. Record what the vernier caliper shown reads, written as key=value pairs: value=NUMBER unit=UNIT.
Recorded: value=12.8 unit=mm
